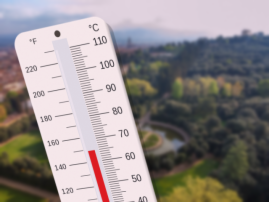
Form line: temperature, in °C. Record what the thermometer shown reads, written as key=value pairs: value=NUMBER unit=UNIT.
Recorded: value=65 unit=°C
